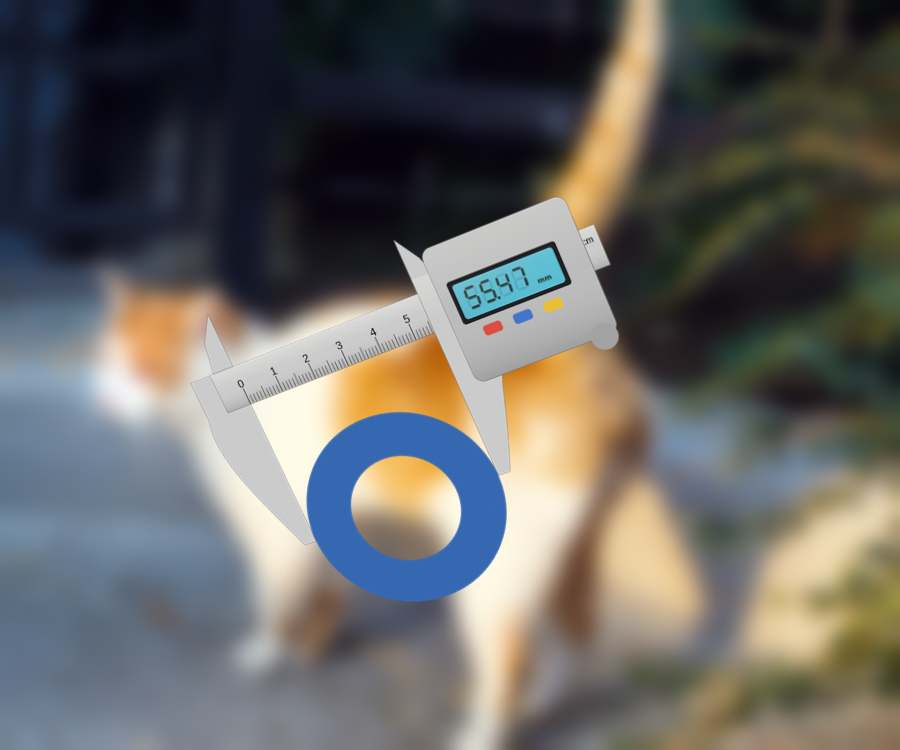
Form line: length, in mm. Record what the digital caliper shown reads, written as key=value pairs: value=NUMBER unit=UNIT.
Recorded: value=55.47 unit=mm
